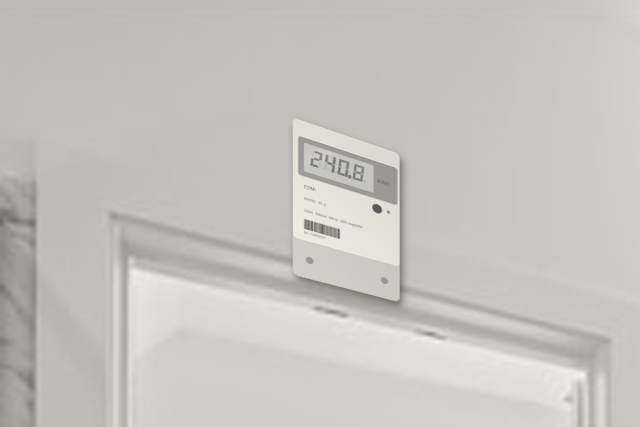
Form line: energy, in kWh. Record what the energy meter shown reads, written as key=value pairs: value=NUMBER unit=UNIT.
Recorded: value=240.8 unit=kWh
